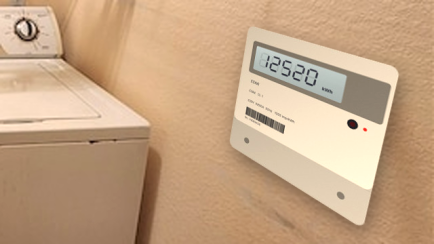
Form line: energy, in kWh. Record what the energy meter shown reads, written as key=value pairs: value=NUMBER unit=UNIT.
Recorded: value=12520 unit=kWh
